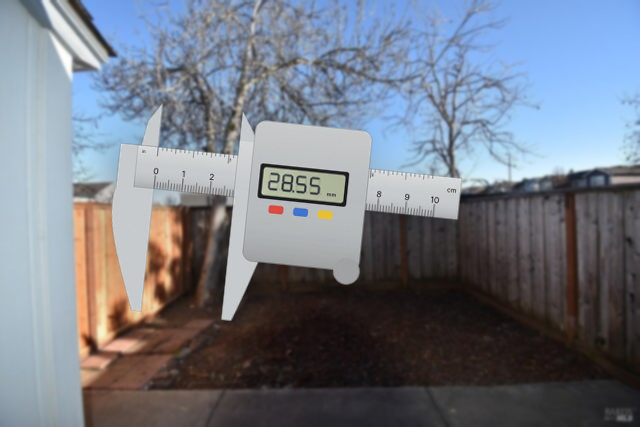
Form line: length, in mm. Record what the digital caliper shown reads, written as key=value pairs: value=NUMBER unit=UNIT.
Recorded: value=28.55 unit=mm
